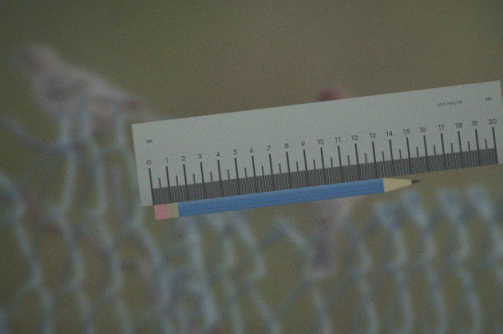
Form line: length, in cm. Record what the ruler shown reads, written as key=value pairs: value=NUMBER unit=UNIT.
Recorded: value=15.5 unit=cm
